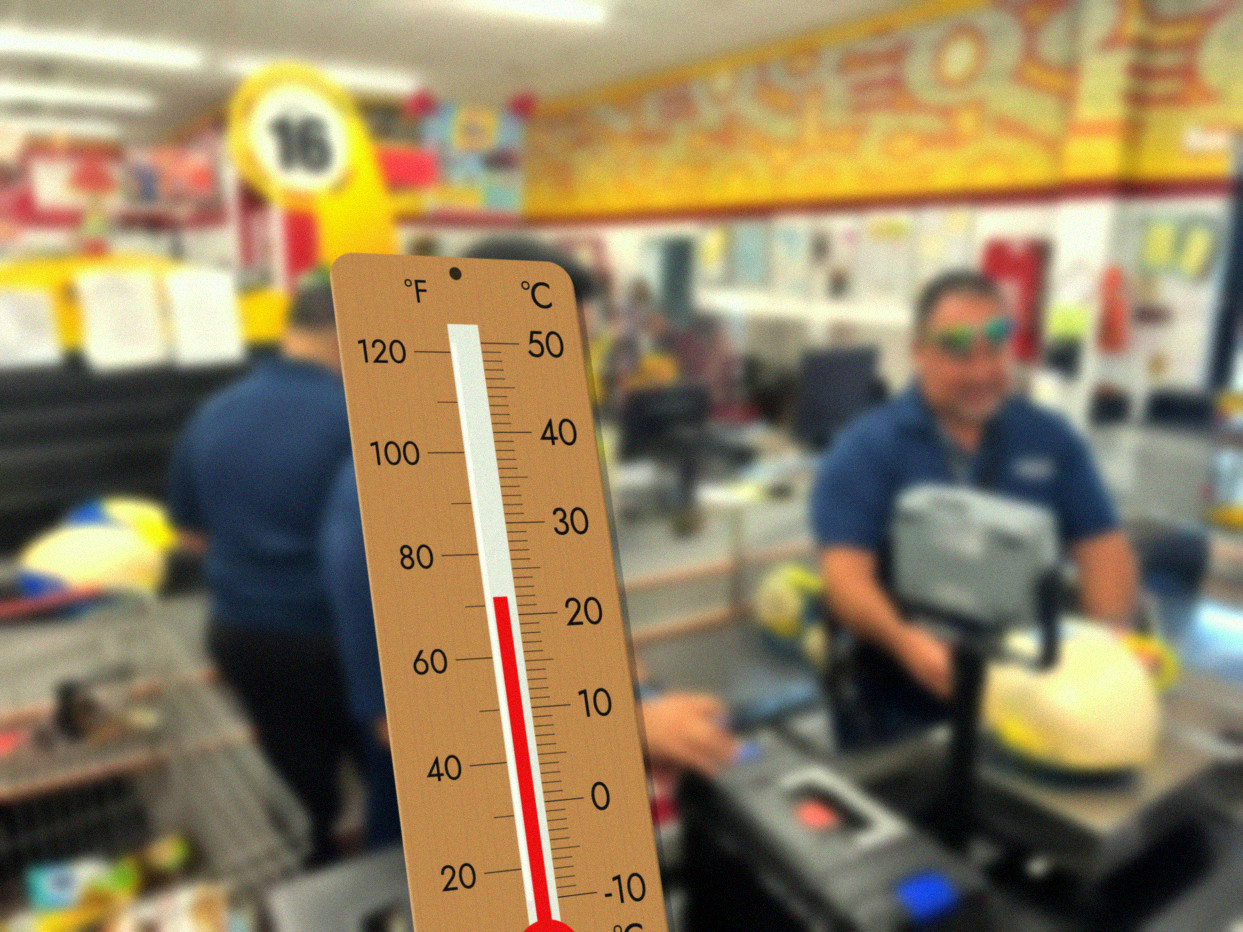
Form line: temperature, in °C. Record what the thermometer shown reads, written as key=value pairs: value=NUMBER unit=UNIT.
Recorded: value=22 unit=°C
